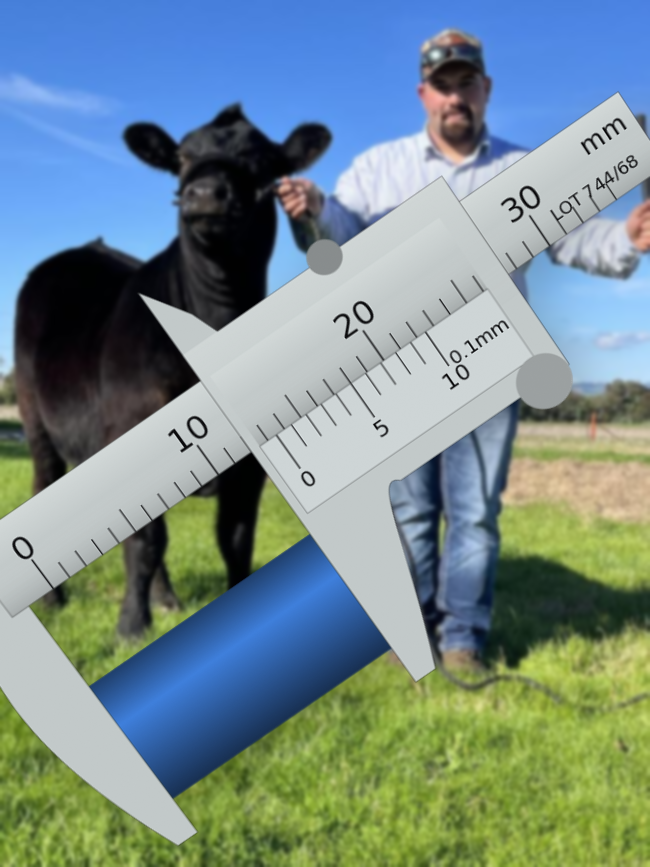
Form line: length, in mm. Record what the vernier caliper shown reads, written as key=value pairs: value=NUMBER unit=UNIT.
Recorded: value=13.5 unit=mm
